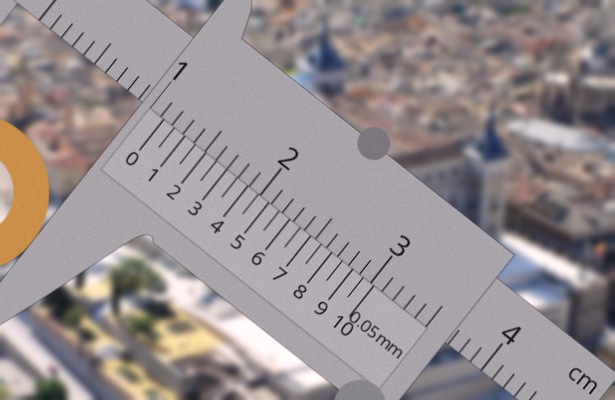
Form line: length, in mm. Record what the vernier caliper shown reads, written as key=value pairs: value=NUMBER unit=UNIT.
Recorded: value=11.3 unit=mm
